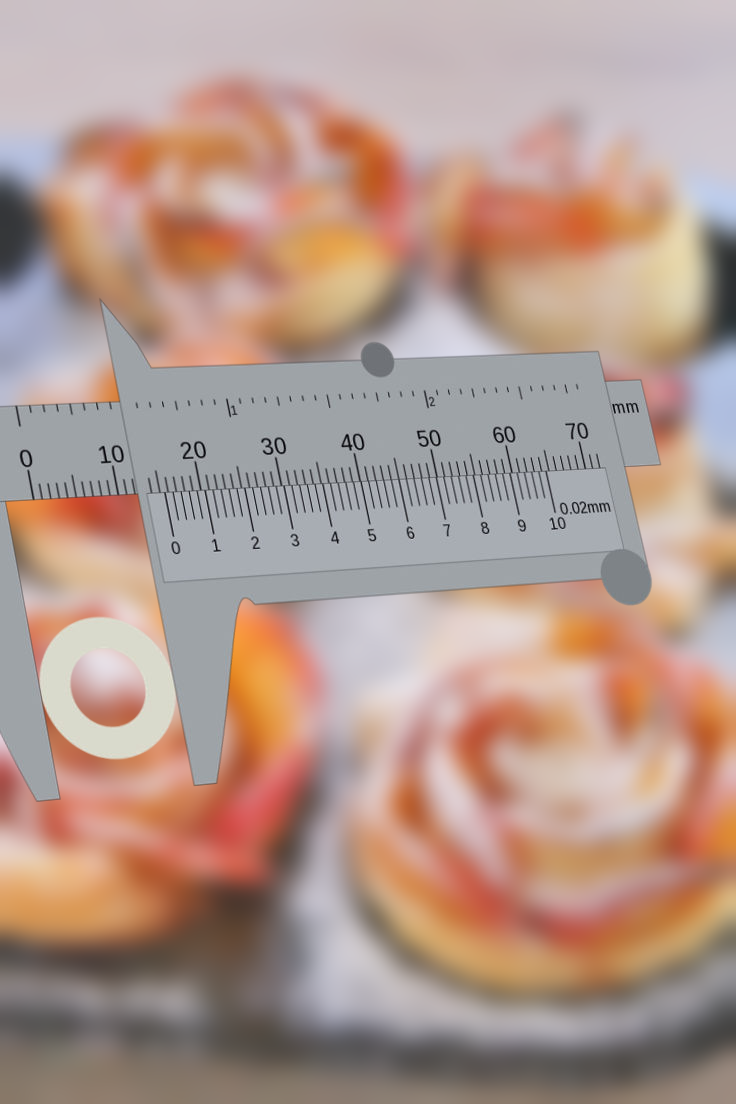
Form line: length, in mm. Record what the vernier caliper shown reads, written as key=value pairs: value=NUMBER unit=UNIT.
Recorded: value=15.6 unit=mm
